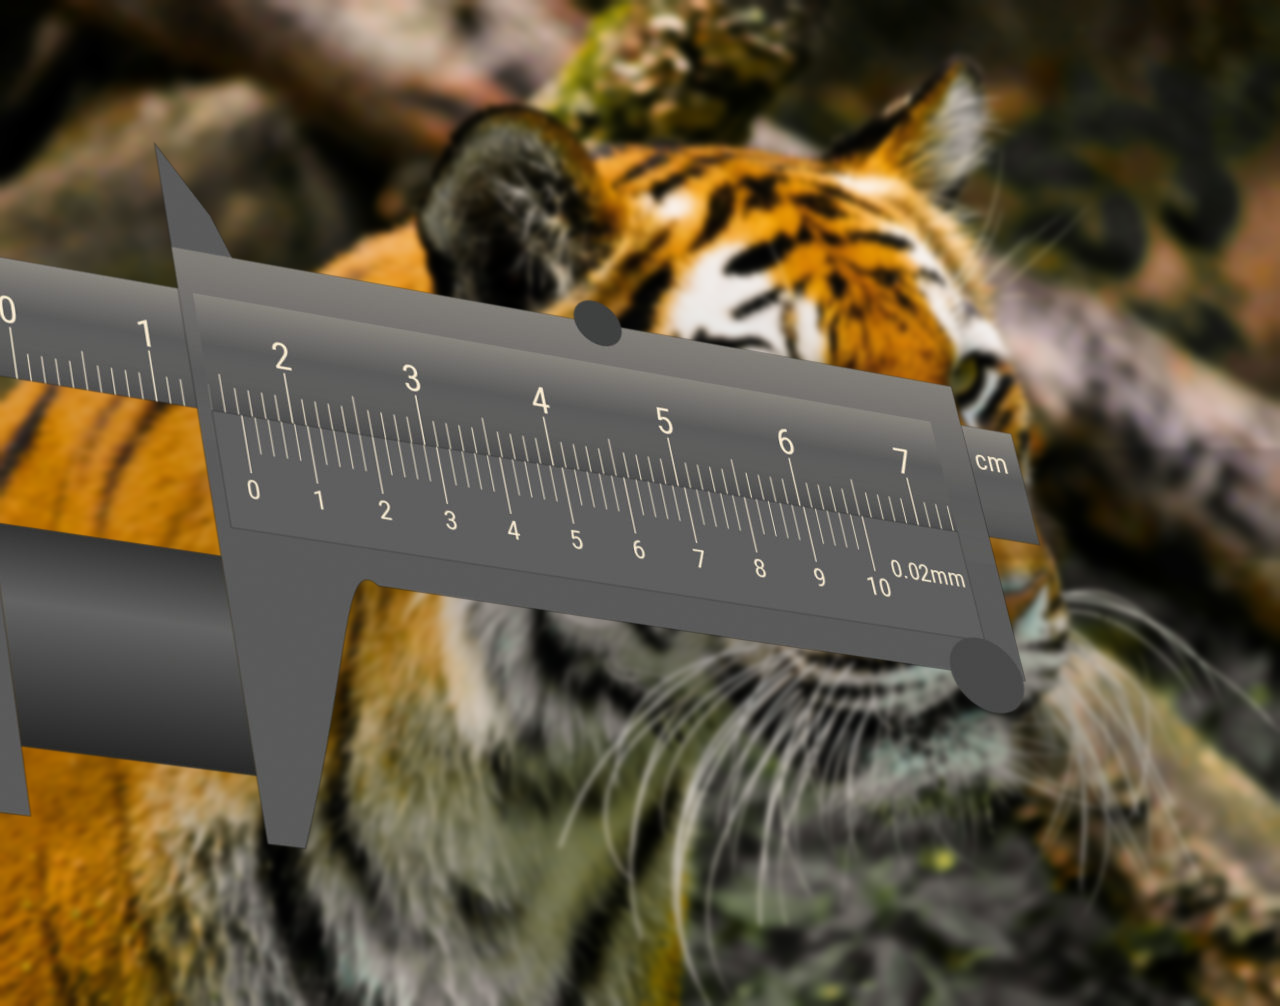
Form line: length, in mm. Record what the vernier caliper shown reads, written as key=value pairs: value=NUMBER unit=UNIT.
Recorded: value=16.2 unit=mm
